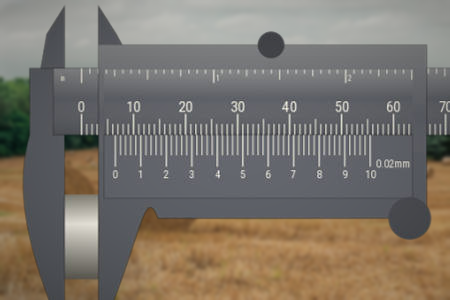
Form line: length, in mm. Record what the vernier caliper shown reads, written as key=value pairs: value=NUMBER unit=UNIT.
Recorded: value=6.5 unit=mm
